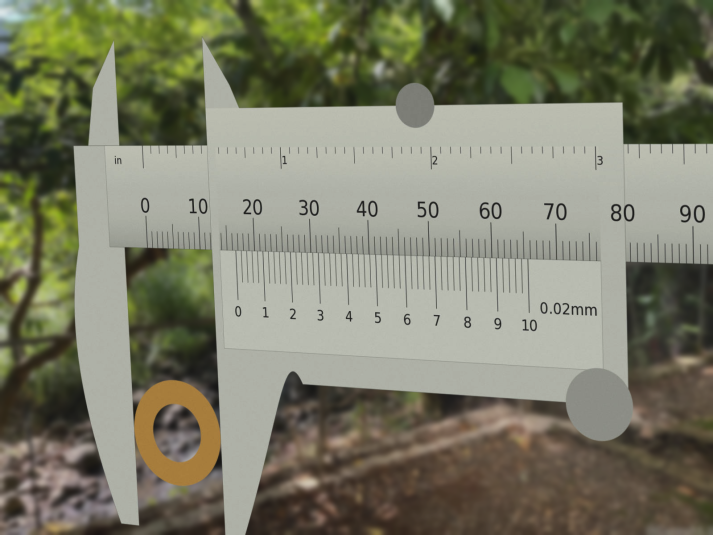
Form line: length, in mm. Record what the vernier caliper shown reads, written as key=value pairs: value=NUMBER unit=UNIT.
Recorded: value=16.6 unit=mm
